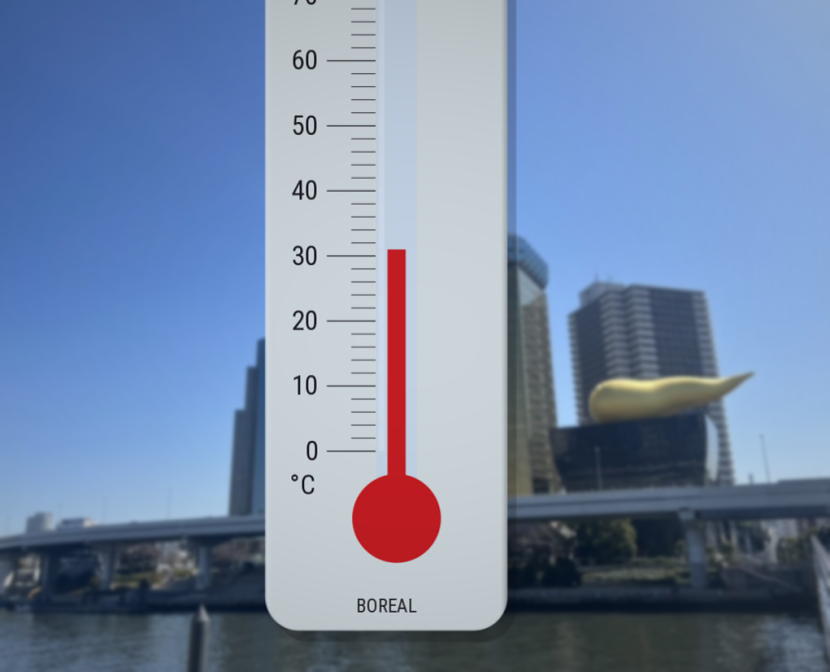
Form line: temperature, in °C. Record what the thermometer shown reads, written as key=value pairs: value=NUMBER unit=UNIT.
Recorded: value=31 unit=°C
